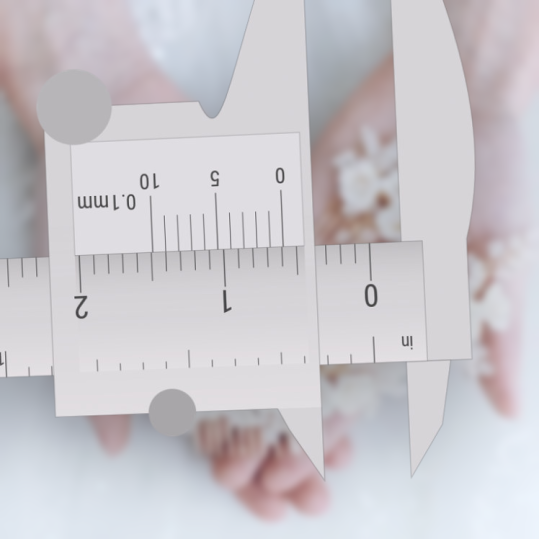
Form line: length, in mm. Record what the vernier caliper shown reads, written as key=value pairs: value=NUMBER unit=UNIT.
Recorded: value=5.9 unit=mm
